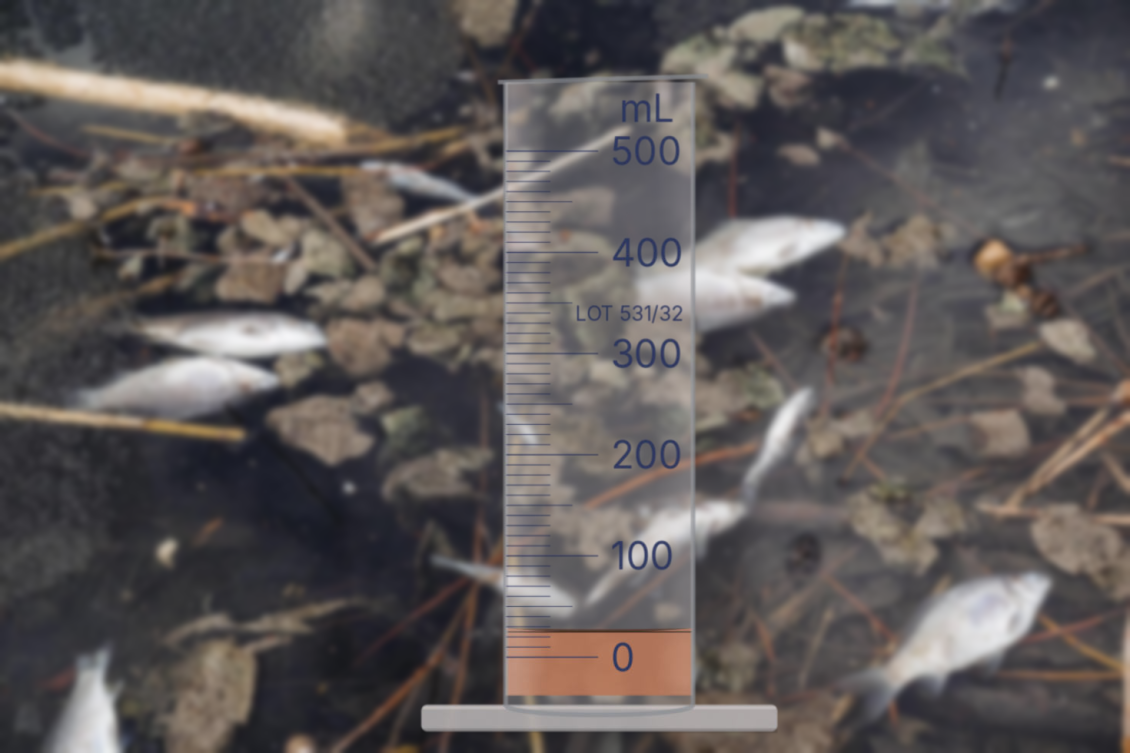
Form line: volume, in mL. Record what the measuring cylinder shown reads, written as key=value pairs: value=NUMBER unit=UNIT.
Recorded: value=25 unit=mL
